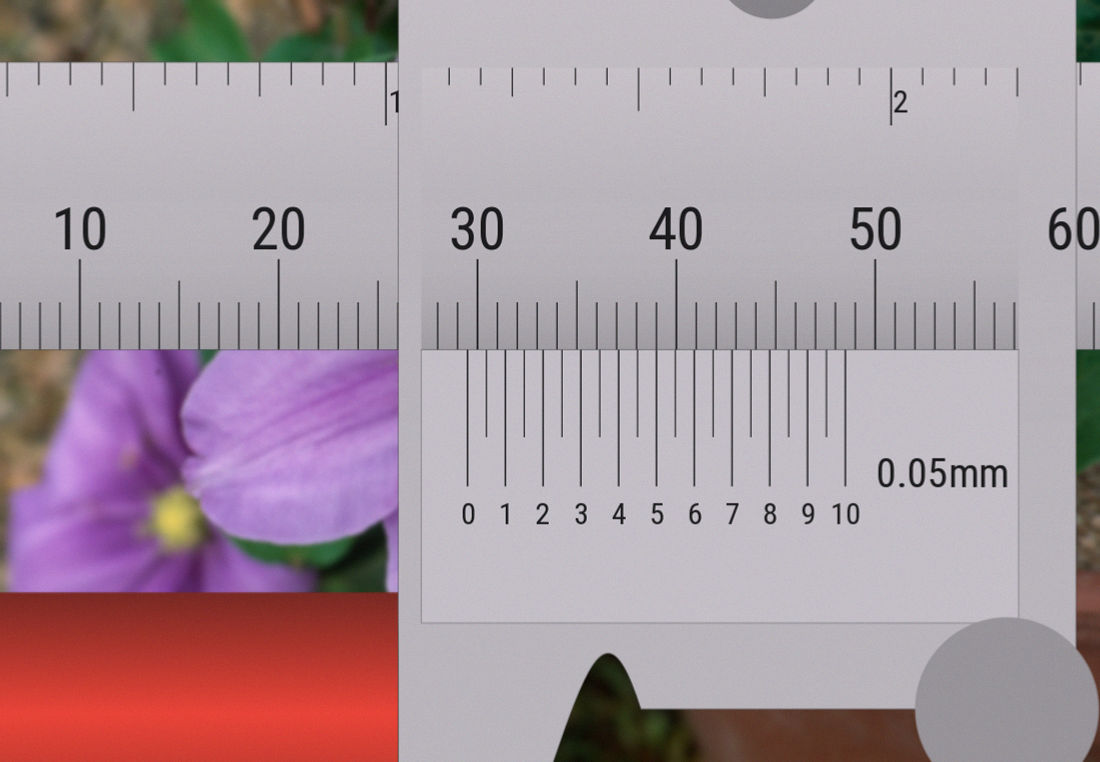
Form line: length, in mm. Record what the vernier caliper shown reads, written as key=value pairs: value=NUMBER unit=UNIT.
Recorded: value=29.5 unit=mm
